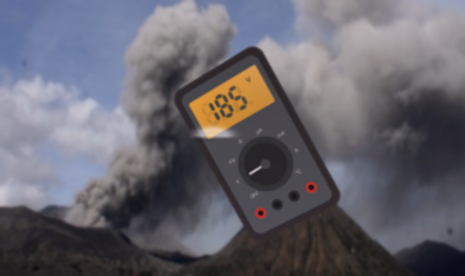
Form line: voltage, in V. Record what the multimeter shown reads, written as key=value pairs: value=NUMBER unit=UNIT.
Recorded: value=185 unit=V
